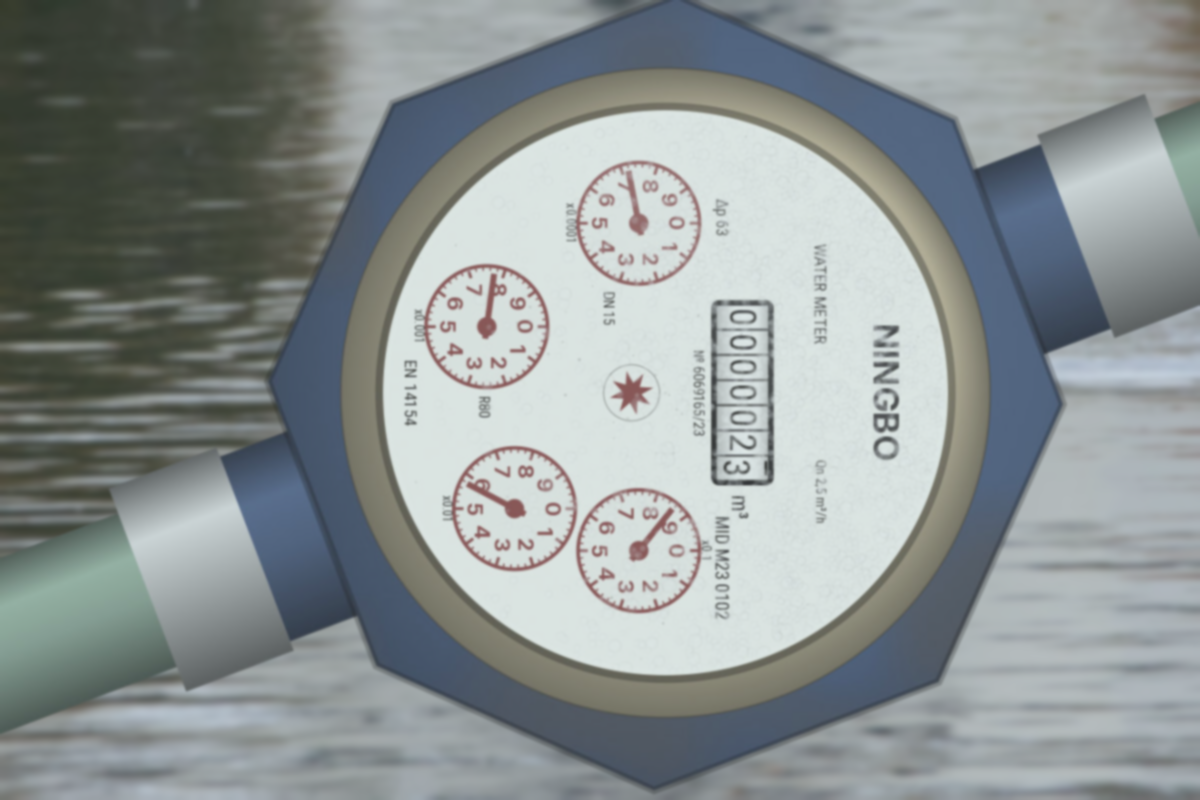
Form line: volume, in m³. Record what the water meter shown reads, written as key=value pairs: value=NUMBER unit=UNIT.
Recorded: value=22.8577 unit=m³
